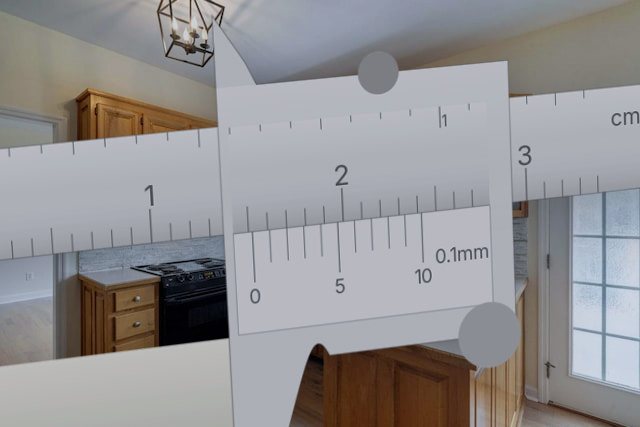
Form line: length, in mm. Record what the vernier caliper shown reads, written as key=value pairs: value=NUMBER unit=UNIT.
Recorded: value=15.2 unit=mm
